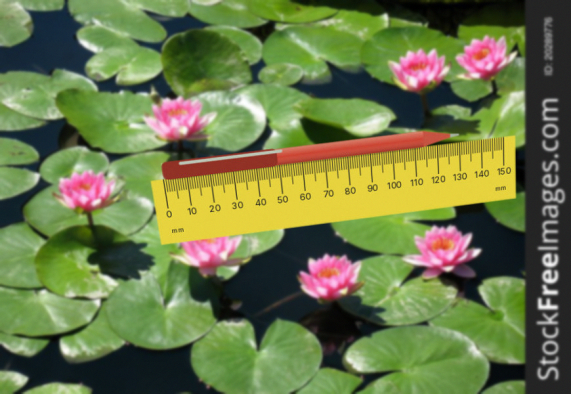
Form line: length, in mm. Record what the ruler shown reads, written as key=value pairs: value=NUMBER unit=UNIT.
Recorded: value=130 unit=mm
